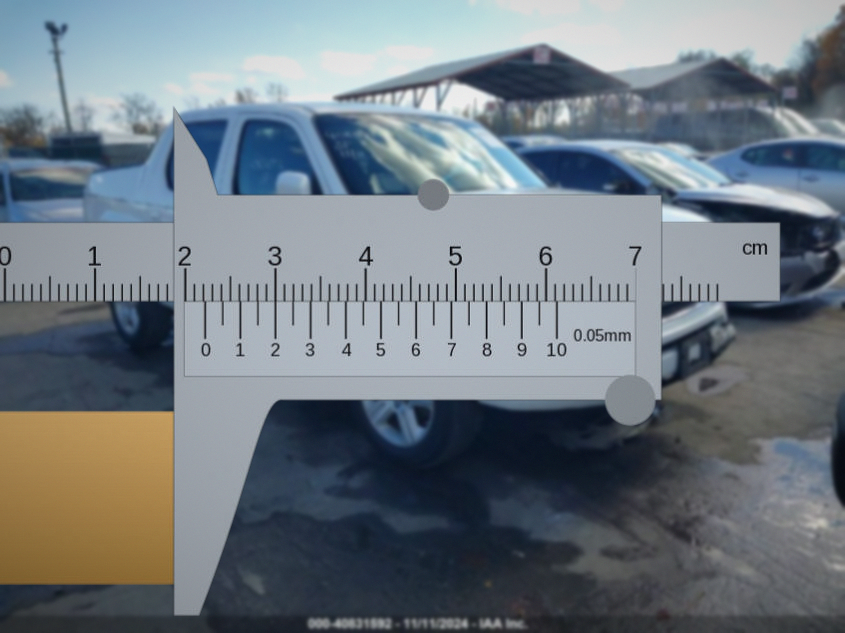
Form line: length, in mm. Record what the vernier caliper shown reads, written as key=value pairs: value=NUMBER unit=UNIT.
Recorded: value=22.2 unit=mm
